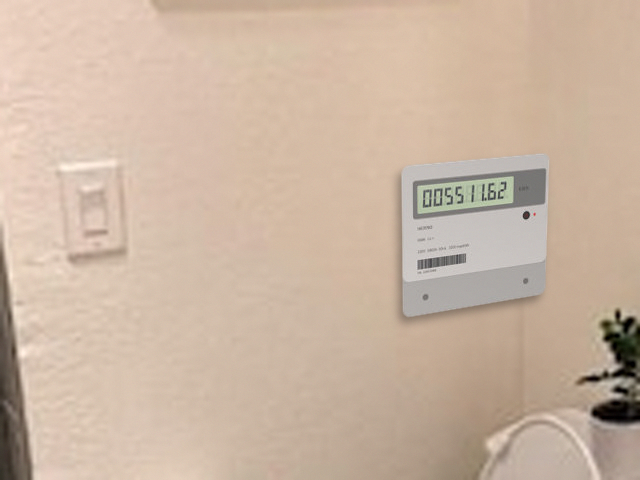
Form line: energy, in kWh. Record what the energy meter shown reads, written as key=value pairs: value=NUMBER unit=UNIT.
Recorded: value=5511.62 unit=kWh
